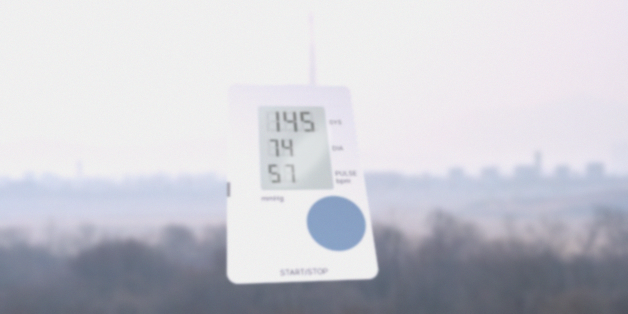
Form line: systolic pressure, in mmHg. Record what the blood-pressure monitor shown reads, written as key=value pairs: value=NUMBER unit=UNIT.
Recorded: value=145 unit=mmHg
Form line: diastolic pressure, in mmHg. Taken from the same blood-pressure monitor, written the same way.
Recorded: value=74 unit=mmHg
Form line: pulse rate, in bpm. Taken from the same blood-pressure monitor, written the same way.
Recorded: value=57 unit=bpm
